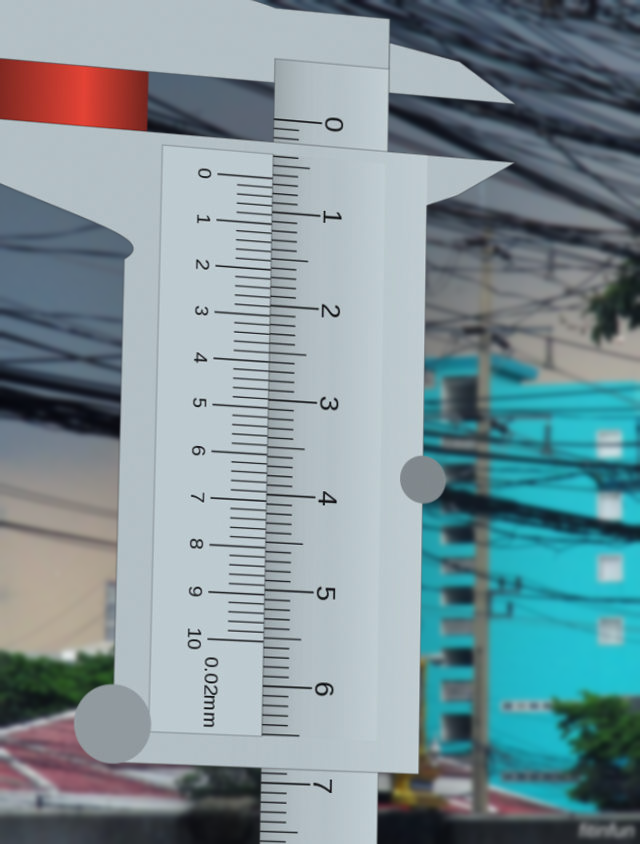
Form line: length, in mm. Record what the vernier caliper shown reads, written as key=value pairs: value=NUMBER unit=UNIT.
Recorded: value=6.4 unit=mm
